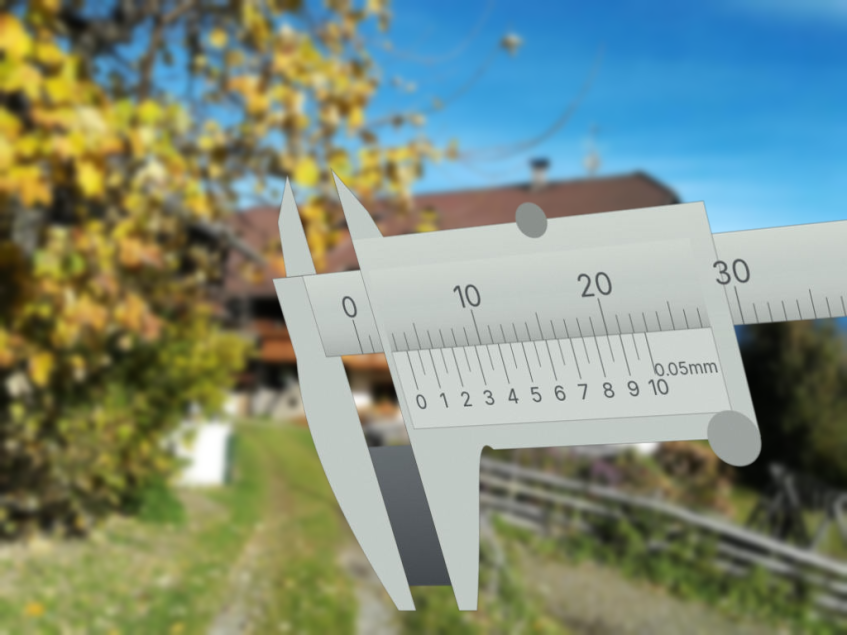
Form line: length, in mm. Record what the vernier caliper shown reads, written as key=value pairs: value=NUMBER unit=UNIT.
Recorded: value=3.8 unit=mm
